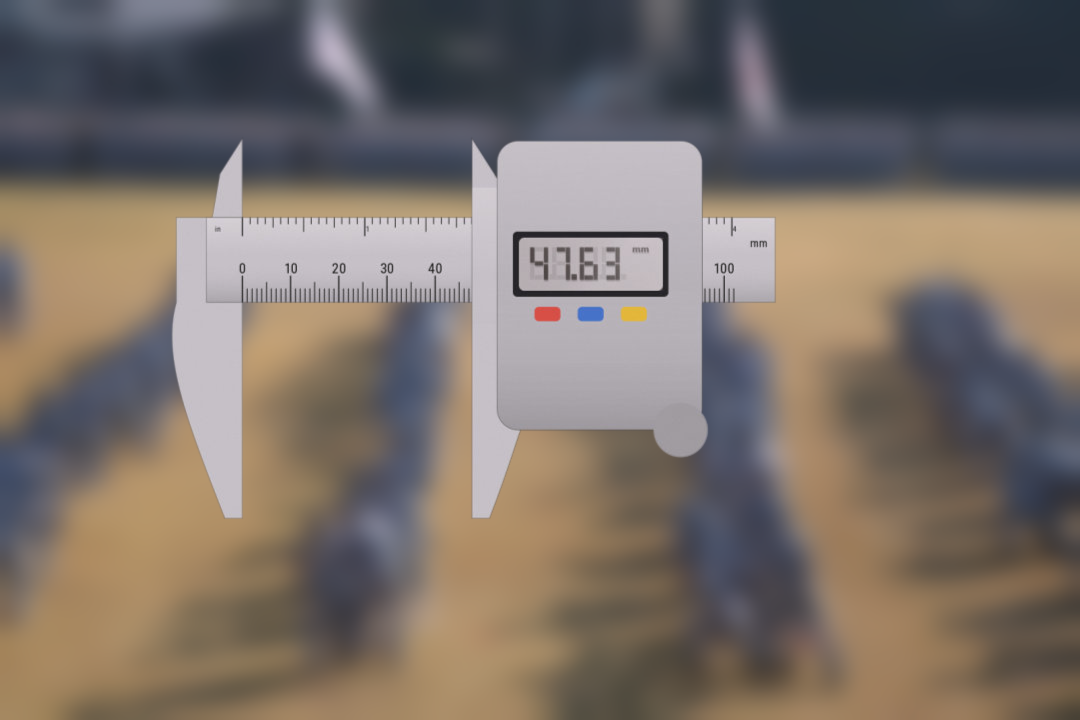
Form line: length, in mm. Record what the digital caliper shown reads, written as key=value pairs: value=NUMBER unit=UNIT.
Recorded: value=47.63 unit=mm
